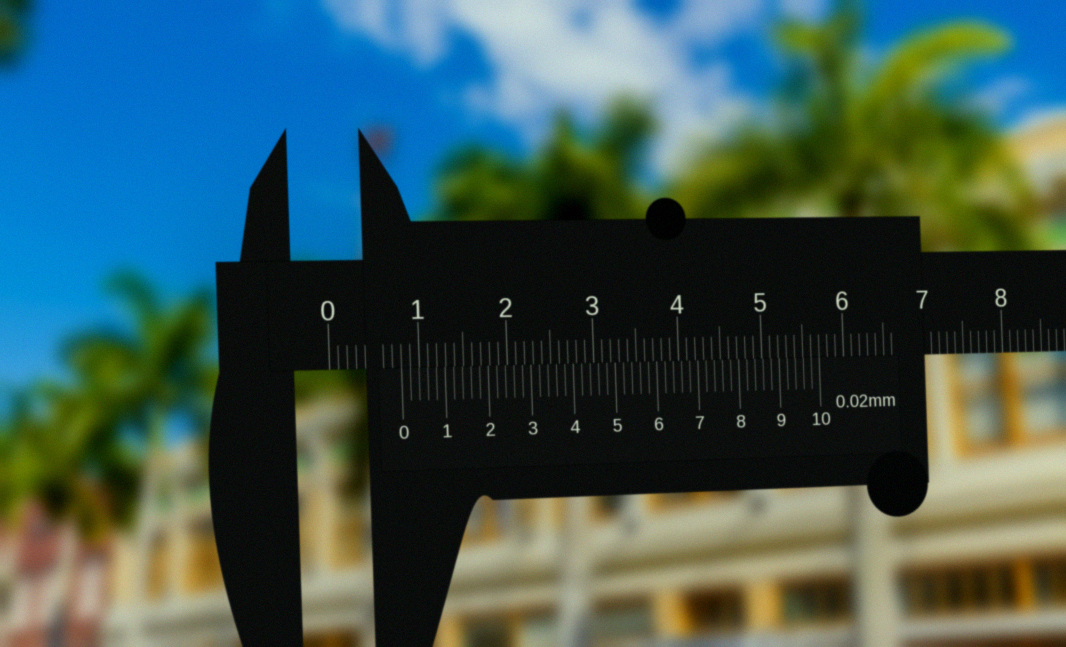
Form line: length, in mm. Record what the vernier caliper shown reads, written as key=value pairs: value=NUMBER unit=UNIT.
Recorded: value=8.0 unit=mm
